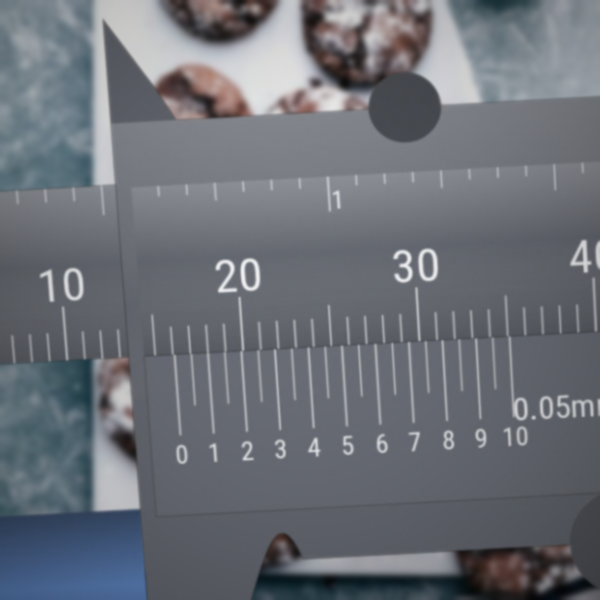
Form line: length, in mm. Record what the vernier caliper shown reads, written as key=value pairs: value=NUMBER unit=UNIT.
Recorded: value=16.1 unit=mm
